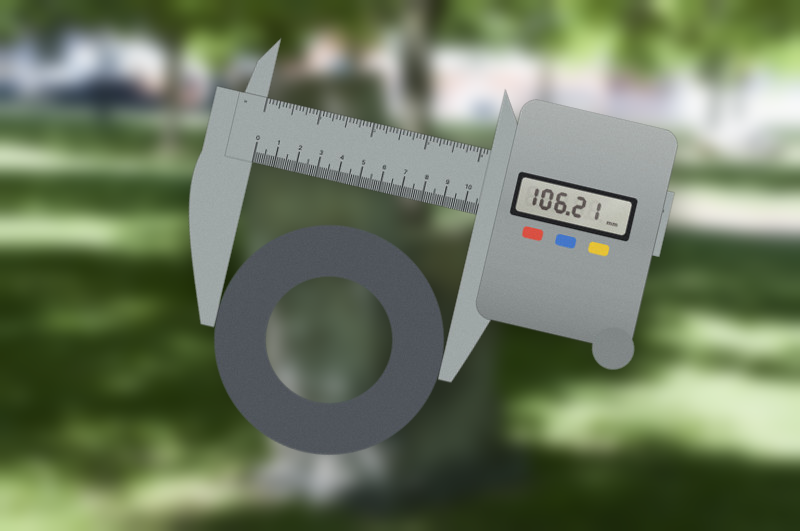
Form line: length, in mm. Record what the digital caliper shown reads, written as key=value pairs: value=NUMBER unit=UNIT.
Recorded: value=106.21 unit=mm
